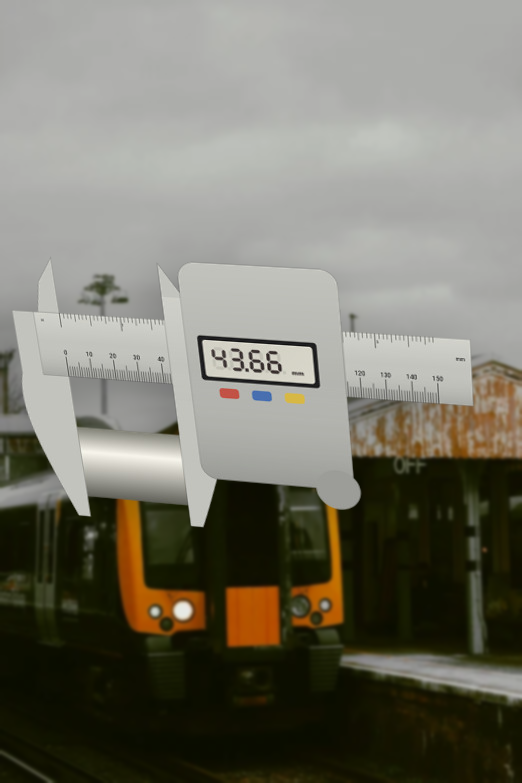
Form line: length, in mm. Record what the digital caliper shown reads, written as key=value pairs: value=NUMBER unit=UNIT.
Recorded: value=43.66 unit=mm
